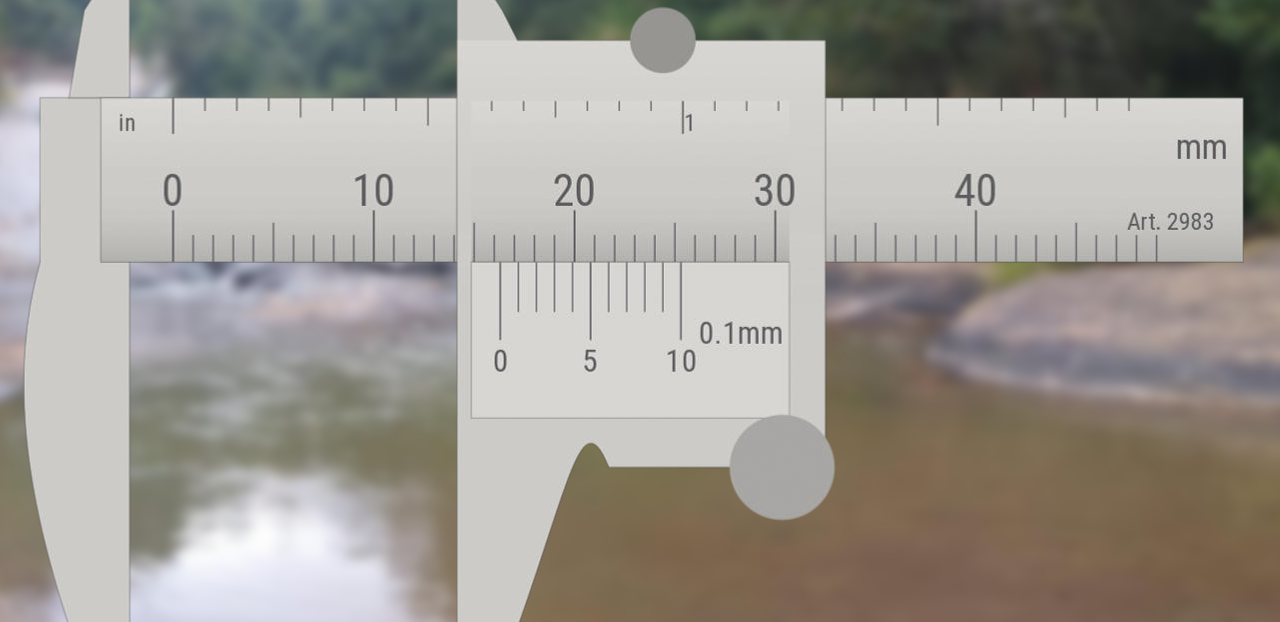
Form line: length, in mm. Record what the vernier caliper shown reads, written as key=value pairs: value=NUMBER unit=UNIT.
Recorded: value=16.3 unit=mm
